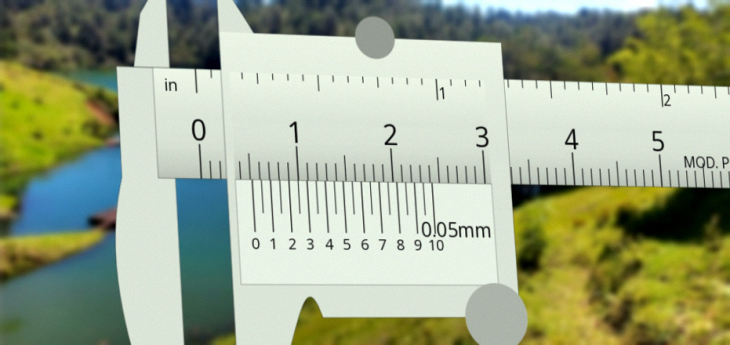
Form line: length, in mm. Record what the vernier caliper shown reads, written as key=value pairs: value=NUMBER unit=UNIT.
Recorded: value=5.2 unit=mm
